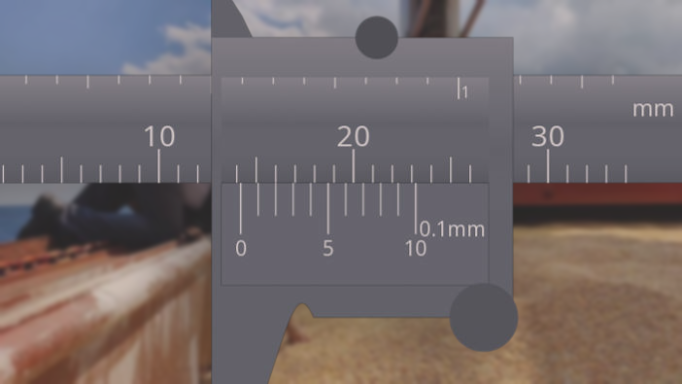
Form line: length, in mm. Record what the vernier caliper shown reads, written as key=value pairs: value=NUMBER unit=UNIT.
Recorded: value=14.2 unit=mm
